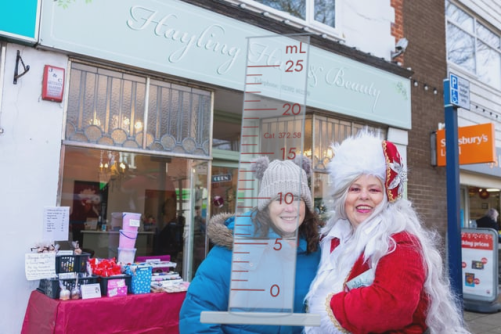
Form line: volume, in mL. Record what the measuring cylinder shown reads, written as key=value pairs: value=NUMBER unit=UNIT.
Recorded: value=5.5 unit=mL
